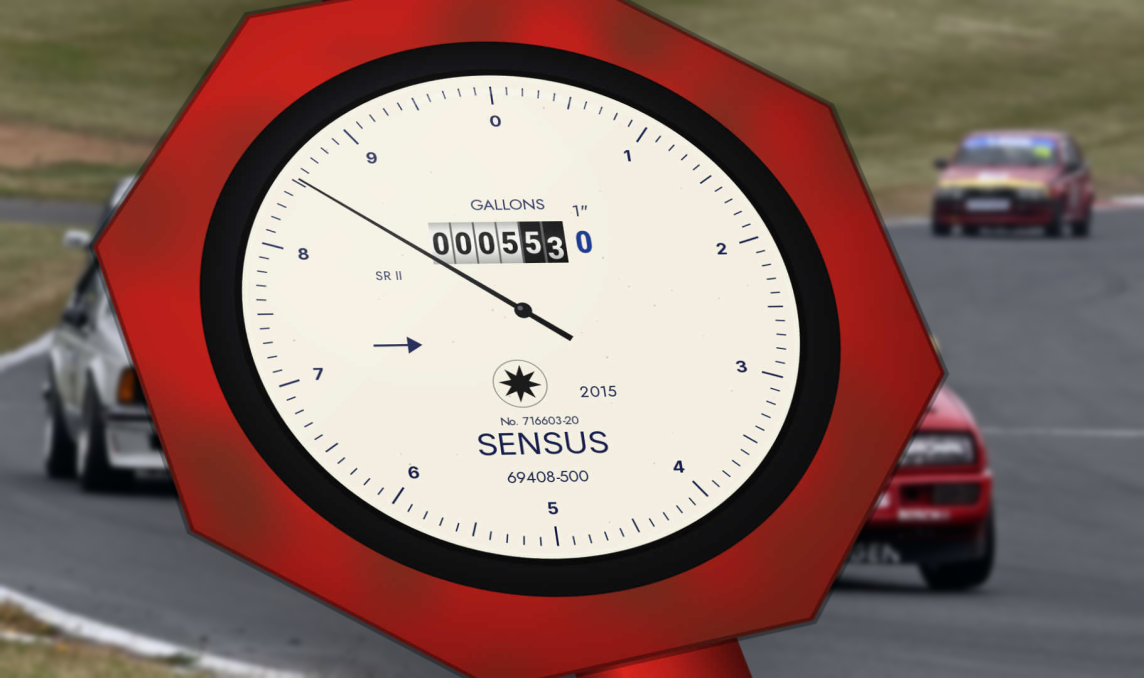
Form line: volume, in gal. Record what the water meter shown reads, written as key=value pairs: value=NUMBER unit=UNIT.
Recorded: value=5528.5 unit=gal
